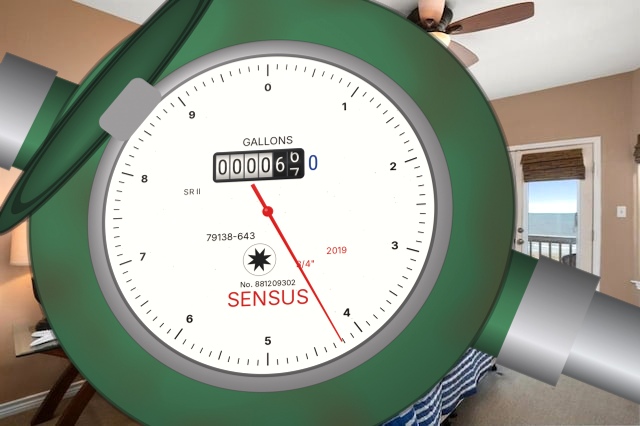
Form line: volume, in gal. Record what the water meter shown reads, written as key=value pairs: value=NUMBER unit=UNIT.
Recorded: value=664.2 unit=gal
